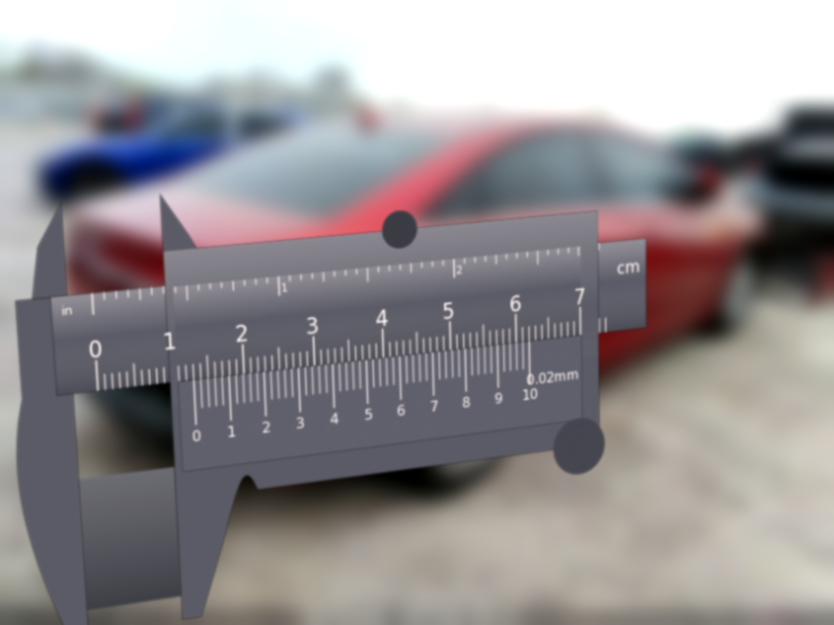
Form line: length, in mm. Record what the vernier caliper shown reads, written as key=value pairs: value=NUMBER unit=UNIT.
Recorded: value=13.0 unit=mm
